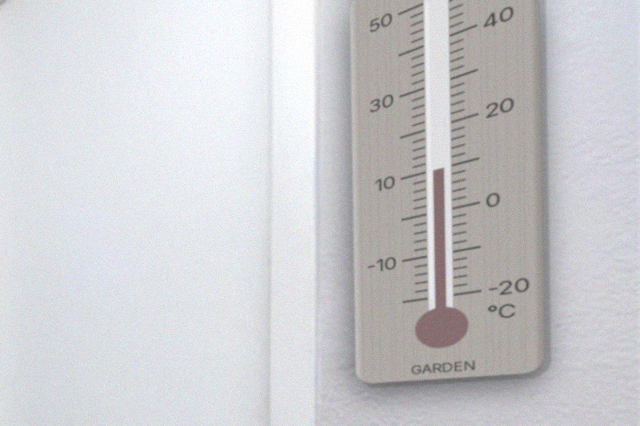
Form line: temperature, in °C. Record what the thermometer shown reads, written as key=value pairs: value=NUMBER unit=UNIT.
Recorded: value=10 unit=°C
